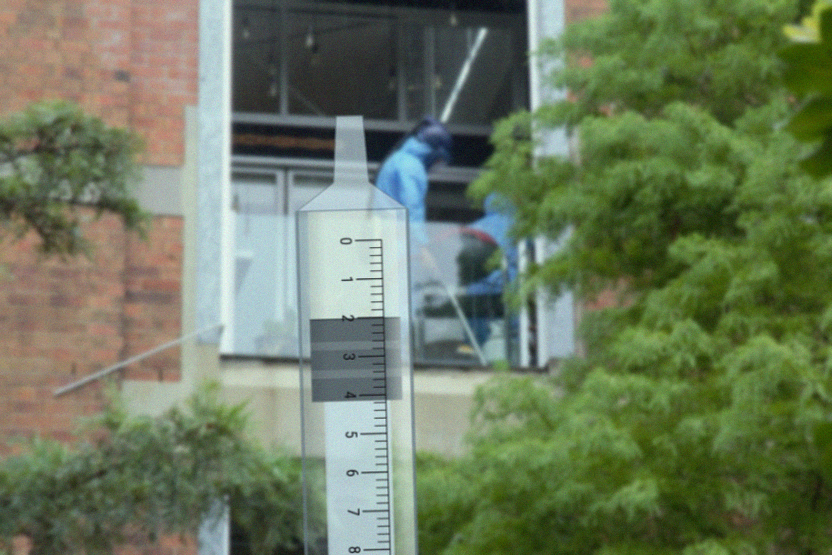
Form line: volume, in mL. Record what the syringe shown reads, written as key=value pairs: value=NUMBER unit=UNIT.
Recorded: value=2 unit=mL
